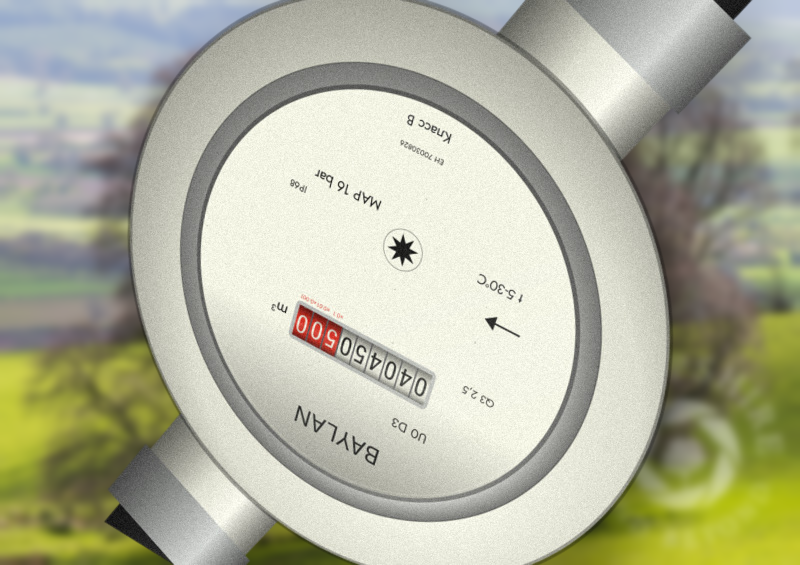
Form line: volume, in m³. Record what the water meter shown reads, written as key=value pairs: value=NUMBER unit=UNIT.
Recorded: value=40450.500 unit=m³
